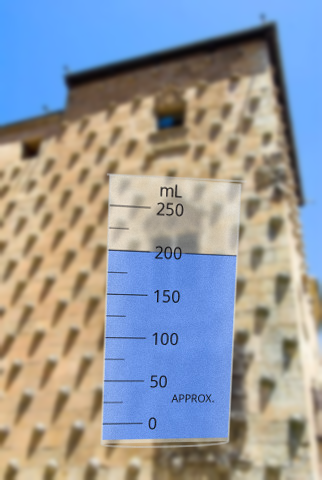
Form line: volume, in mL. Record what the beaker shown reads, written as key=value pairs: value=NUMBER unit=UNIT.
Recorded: value=200 unit=mL
